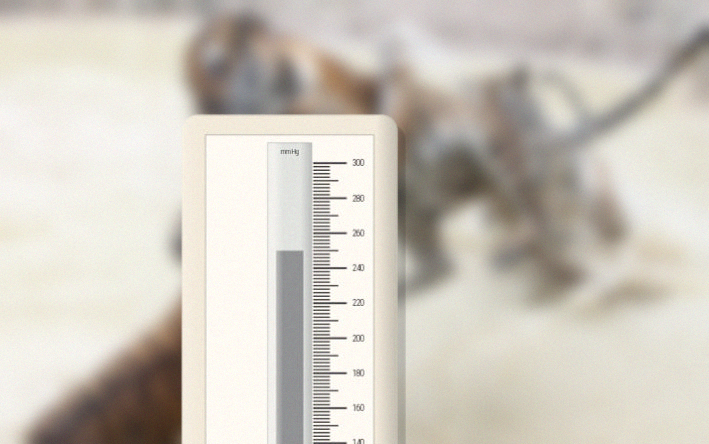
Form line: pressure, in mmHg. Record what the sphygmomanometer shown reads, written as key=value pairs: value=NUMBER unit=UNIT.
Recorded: value=250 unit=mmHg
